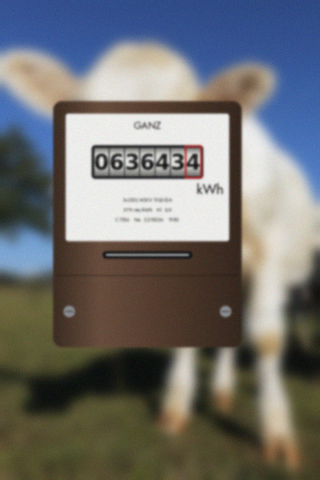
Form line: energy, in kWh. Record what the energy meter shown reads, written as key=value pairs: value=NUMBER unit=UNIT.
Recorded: value=63643.4 unit=kWh
